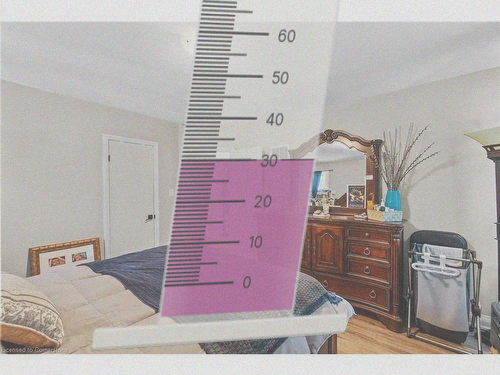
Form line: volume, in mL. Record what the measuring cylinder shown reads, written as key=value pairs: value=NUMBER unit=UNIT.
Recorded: value=30 unit=mL
